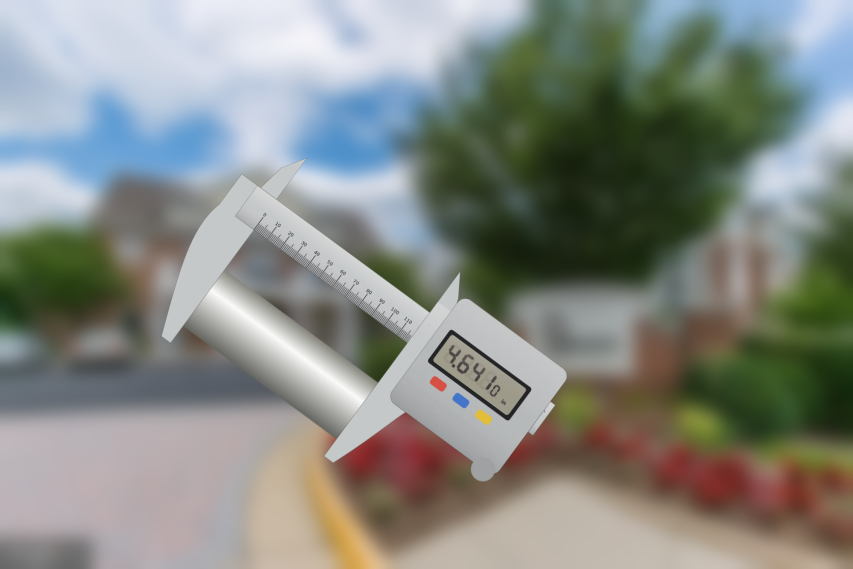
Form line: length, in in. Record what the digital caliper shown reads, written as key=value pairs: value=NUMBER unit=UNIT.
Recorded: value=4.6410 unit=in
